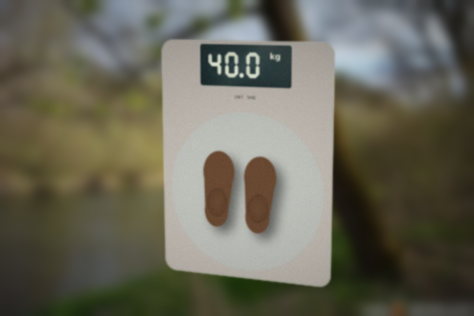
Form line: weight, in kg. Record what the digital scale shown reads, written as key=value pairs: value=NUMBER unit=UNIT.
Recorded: value=40.0 unit=kg
